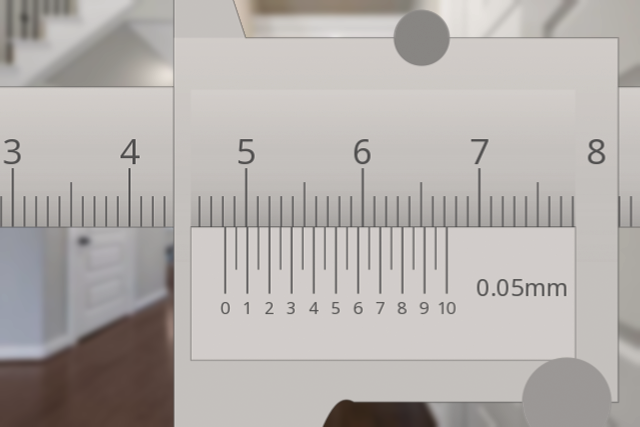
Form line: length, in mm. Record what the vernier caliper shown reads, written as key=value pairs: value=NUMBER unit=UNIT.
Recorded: value=48.2 unit=mm
